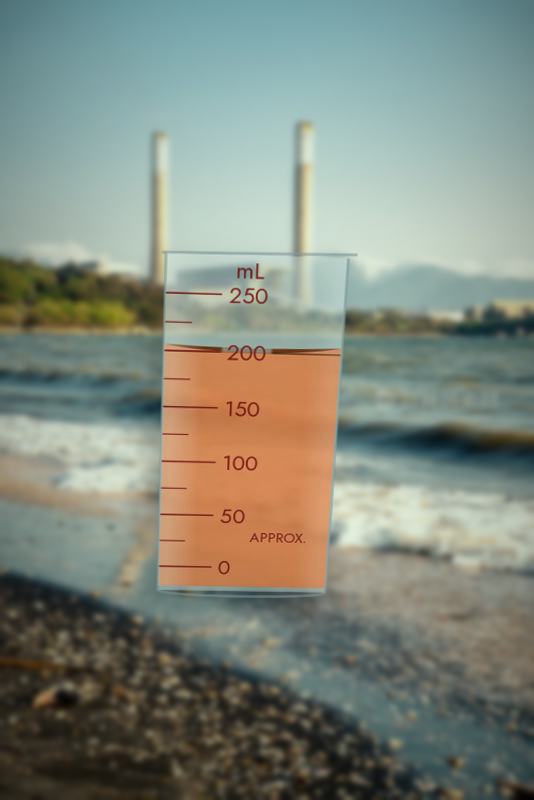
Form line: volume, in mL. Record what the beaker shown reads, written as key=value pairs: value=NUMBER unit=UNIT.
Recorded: value=200 unit=mL
